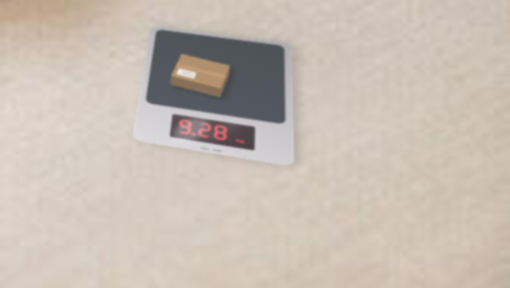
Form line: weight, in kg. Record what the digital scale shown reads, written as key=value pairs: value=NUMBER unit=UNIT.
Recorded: value=9.28 unit=kg
